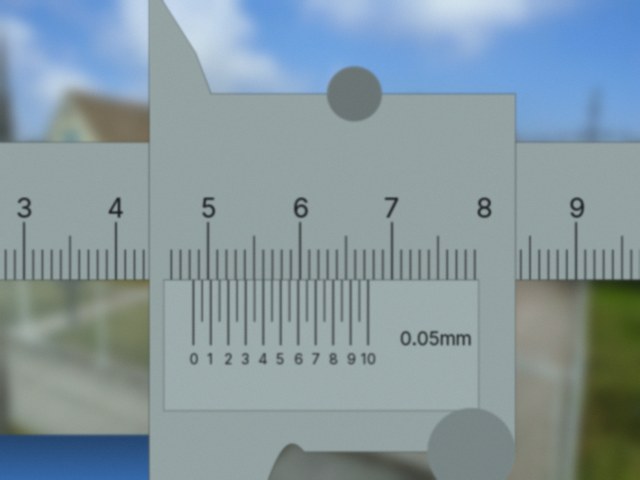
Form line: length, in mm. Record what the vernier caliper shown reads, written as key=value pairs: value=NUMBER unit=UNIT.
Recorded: value=48.4 unit=mm
